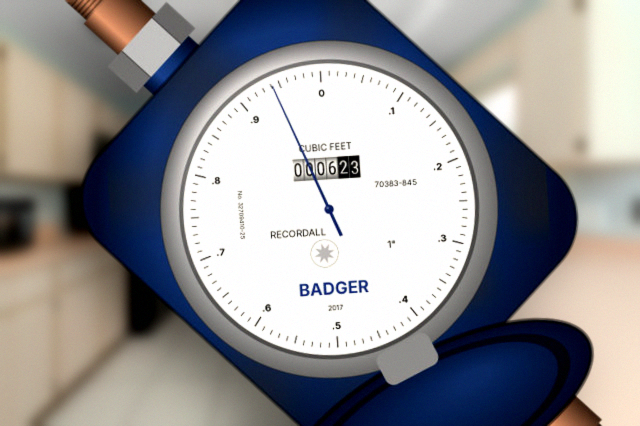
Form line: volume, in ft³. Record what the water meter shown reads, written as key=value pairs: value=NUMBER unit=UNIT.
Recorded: value=622.94 unit=ft³
